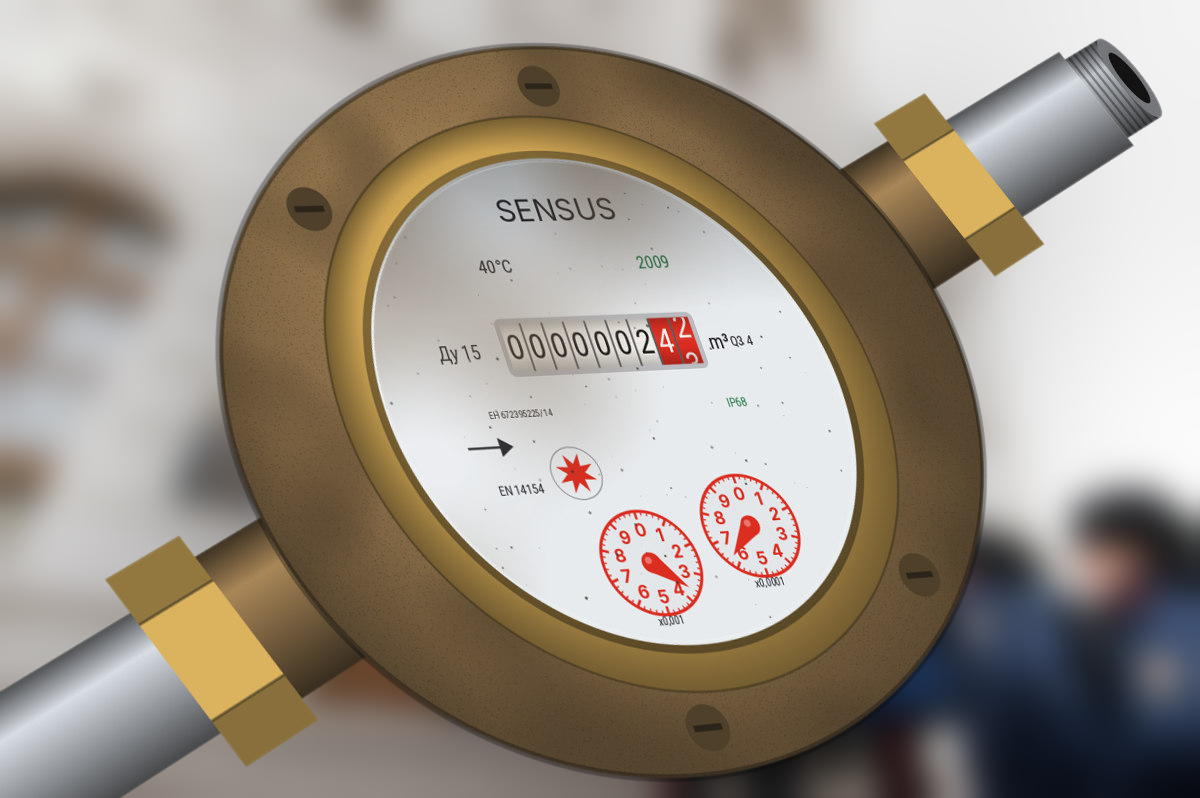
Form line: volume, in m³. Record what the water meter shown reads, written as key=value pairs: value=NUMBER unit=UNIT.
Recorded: value=2.4236 unit=m³
